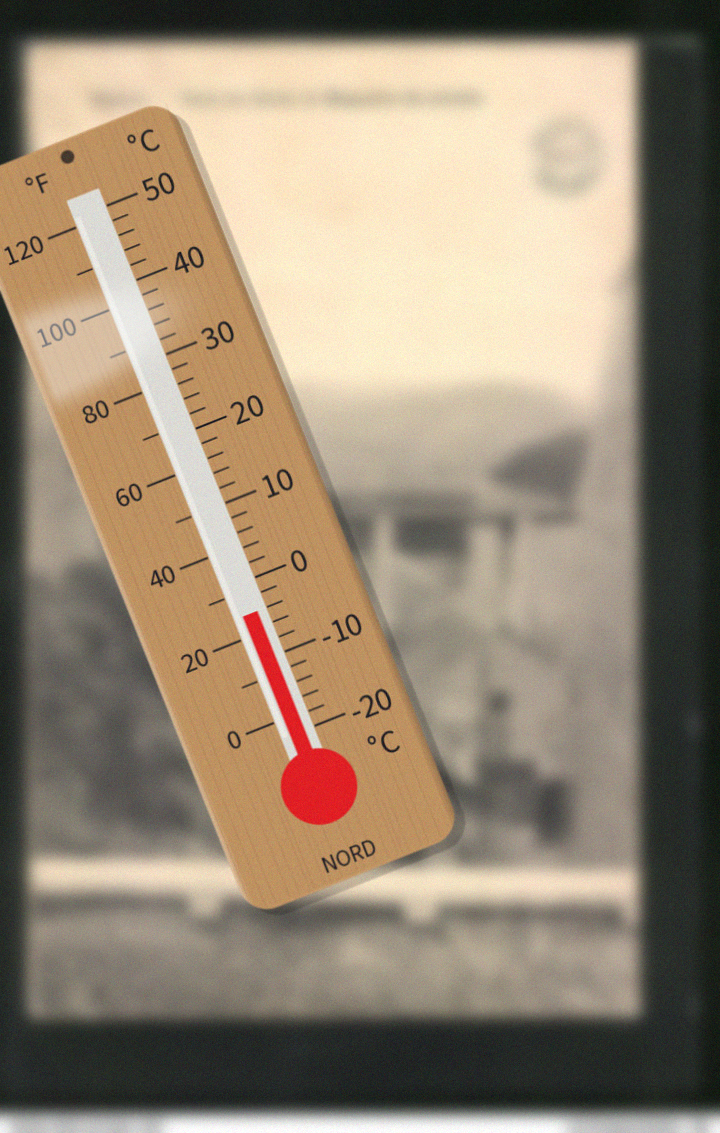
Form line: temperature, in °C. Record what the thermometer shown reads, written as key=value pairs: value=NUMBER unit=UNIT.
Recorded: value=-4 unit=°C
